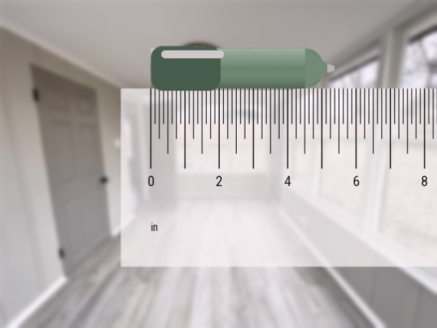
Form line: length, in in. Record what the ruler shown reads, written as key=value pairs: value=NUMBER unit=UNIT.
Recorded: value=5.375 unit=in
